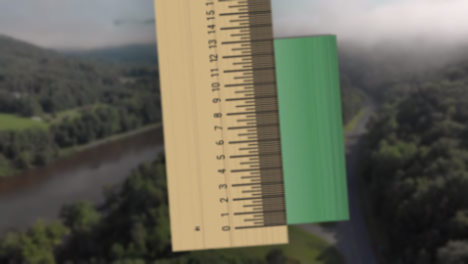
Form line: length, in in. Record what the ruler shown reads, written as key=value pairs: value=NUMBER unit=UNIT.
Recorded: value=13 unit=in
